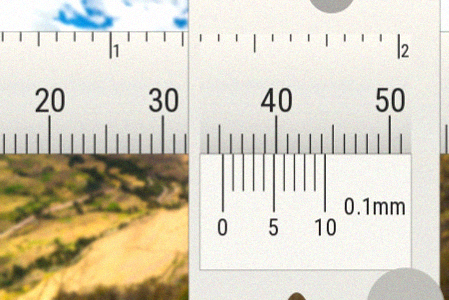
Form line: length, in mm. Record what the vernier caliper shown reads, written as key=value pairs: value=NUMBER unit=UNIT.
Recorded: value=35.3 unit=mm
